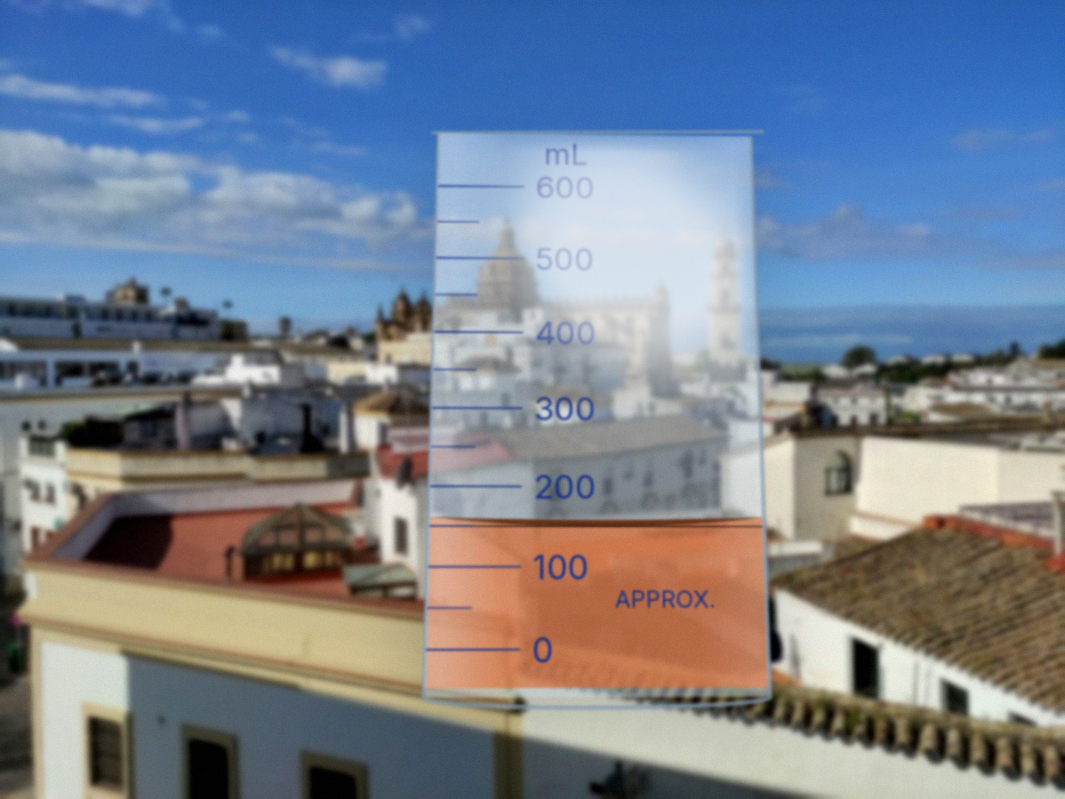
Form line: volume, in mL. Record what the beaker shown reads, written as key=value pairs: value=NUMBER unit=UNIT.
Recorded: value=150 unit=mL
